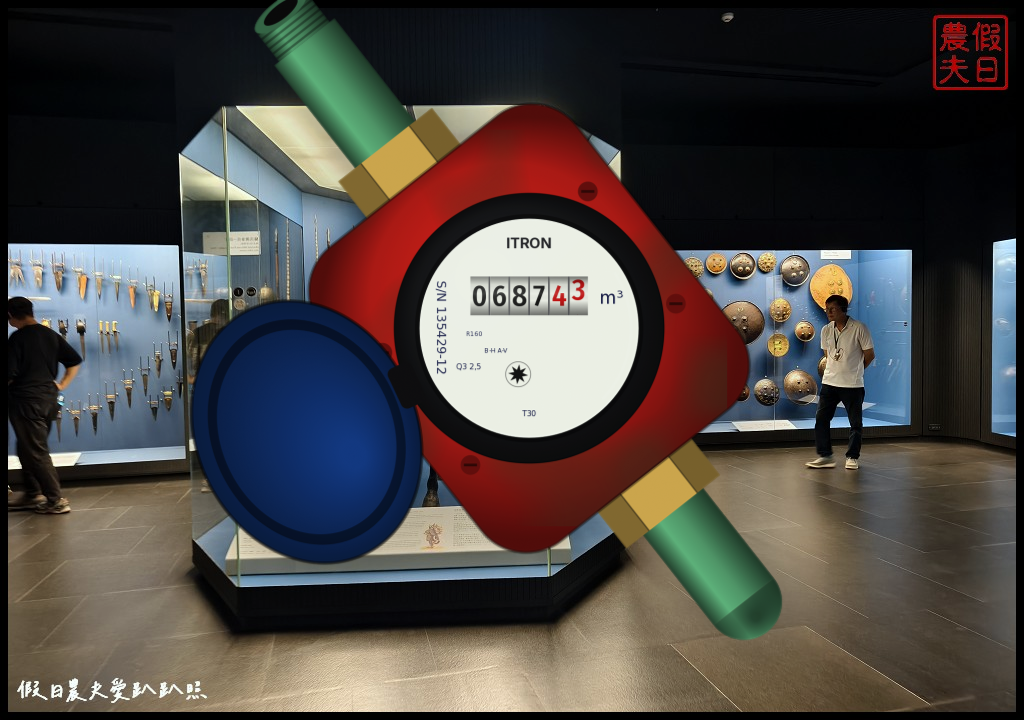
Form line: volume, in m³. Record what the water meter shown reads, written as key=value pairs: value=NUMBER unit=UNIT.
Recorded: value=687.43 unit=m³
